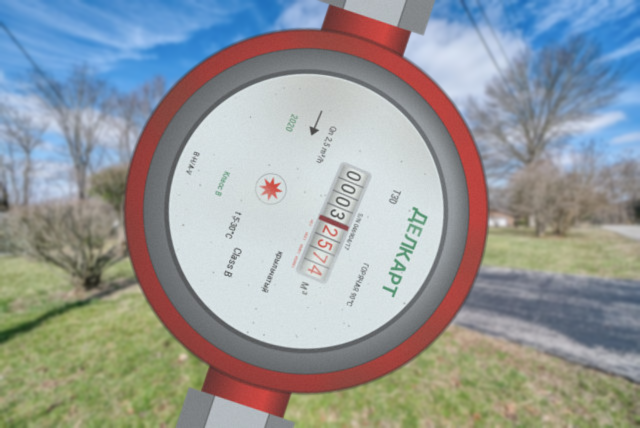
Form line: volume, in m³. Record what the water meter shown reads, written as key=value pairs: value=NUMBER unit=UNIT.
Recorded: value=3.2574 unit=m³
